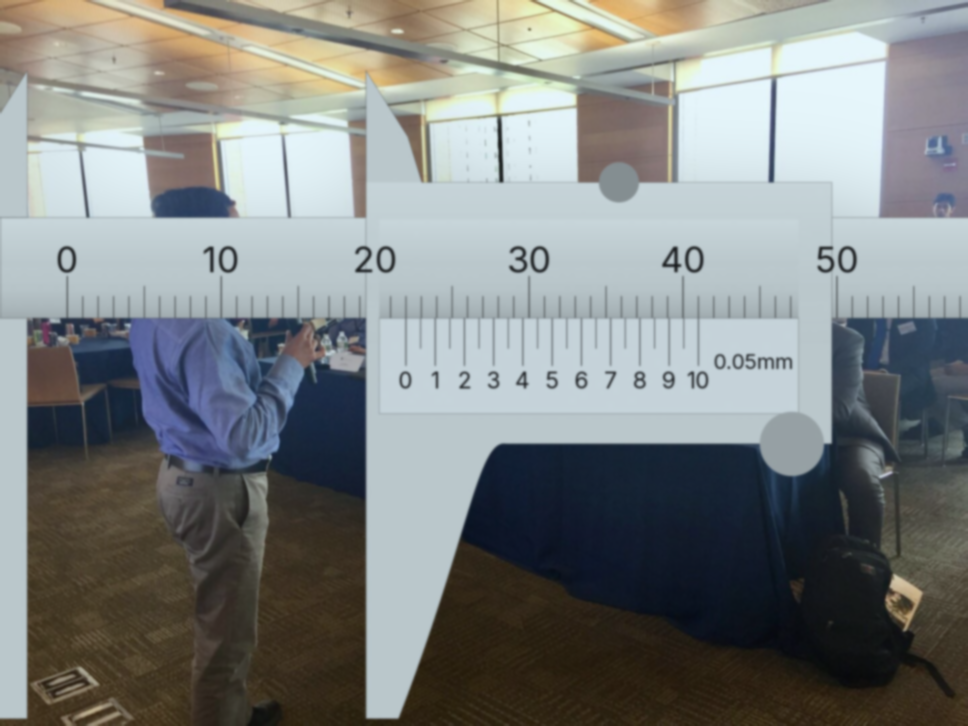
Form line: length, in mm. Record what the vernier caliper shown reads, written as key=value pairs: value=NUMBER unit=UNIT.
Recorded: value=22.0 unit=mm
